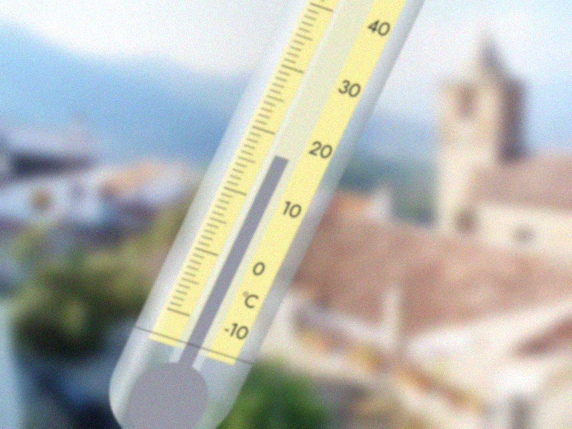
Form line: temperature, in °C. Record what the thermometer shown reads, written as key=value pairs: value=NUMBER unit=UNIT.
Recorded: value=17 unit=°C
